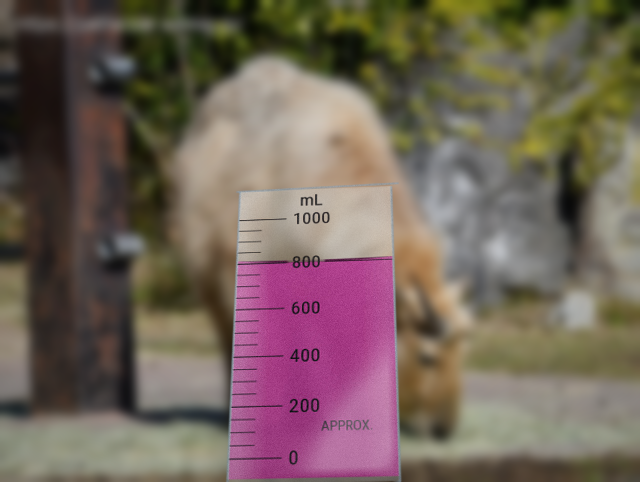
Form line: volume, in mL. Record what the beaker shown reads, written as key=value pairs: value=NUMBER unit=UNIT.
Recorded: value=800 unit=mL
